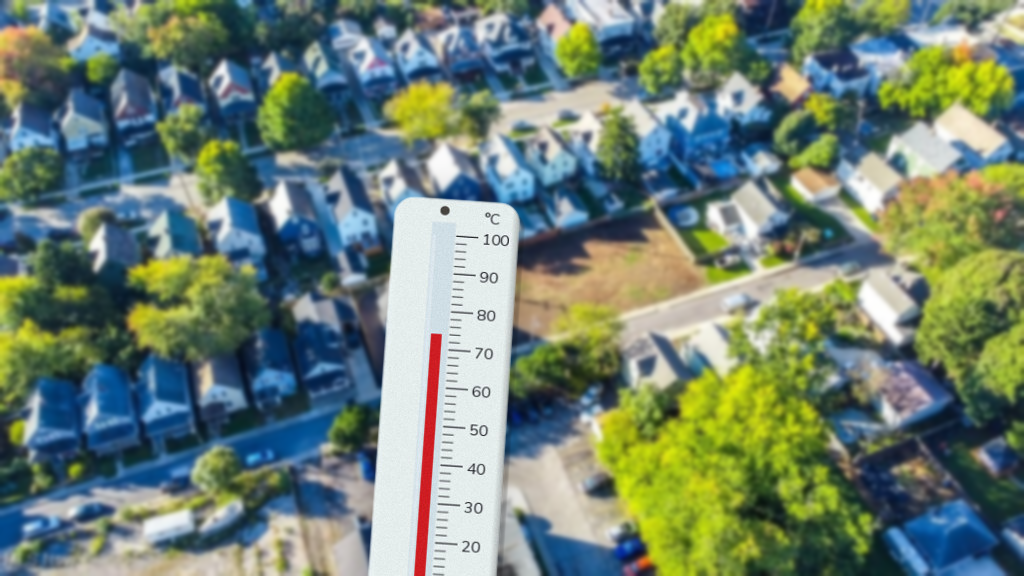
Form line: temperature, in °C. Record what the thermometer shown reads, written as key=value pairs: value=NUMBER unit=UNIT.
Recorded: value=74 unit=°C
